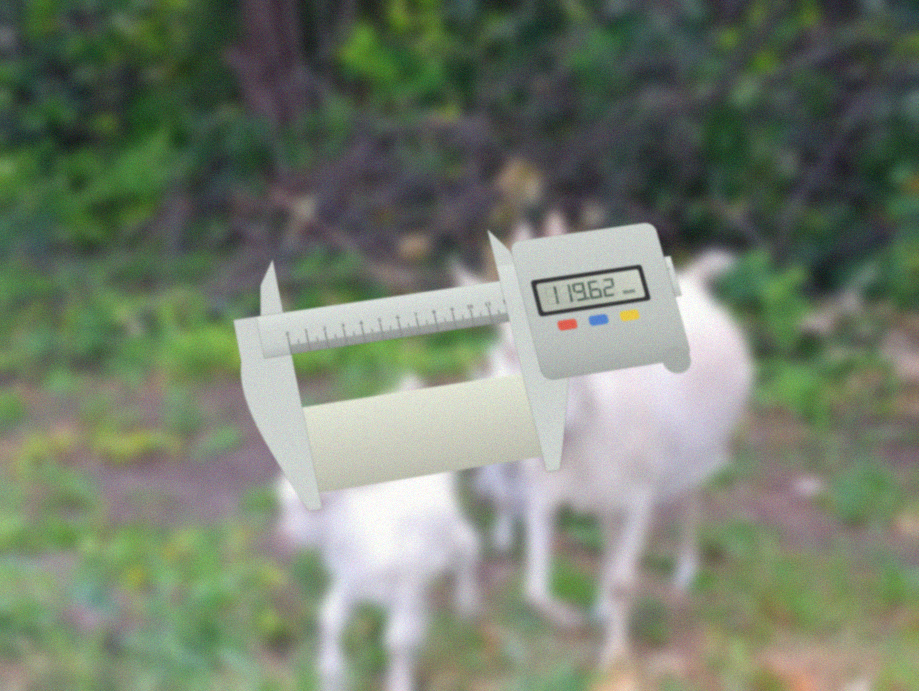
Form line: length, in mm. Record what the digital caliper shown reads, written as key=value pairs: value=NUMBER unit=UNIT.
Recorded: value=119.62 unit=mm
